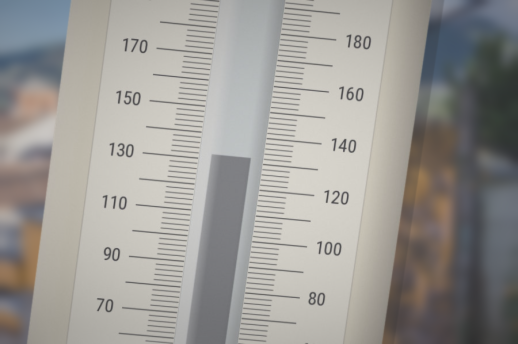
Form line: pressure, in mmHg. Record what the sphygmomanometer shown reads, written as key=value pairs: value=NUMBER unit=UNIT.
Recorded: value=132 unit=mmHg
